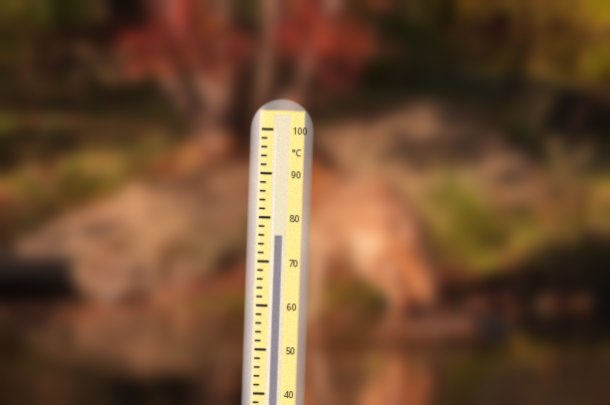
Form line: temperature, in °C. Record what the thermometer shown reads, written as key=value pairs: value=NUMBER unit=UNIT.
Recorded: value=76 unit=°C
